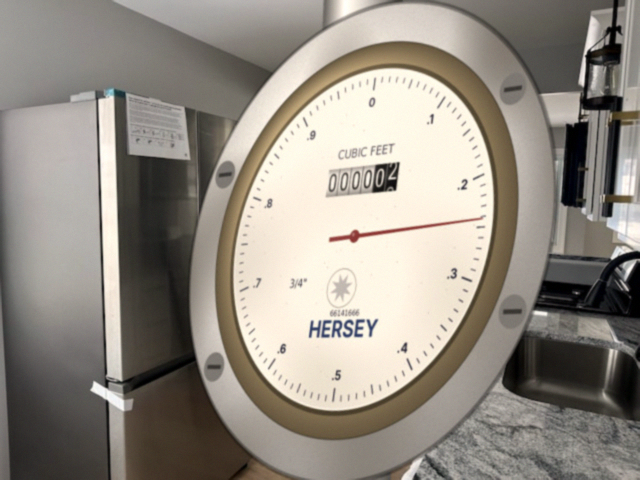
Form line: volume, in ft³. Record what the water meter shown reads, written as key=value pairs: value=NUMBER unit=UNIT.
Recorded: value=2.24 unit=ft³
